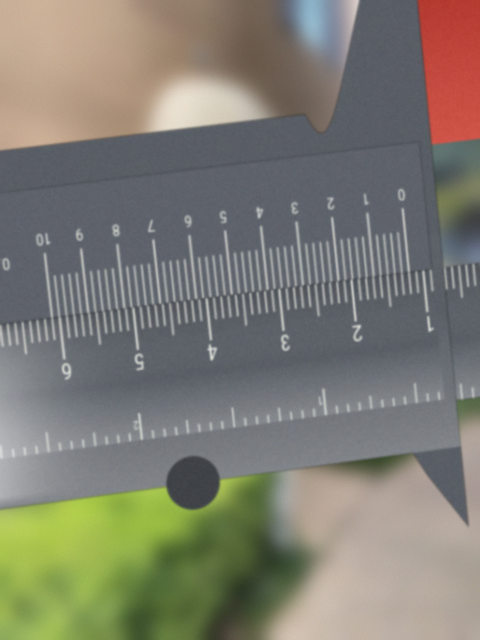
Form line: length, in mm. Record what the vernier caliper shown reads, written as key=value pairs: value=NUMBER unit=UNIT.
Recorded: value=12.0 unit=mm
